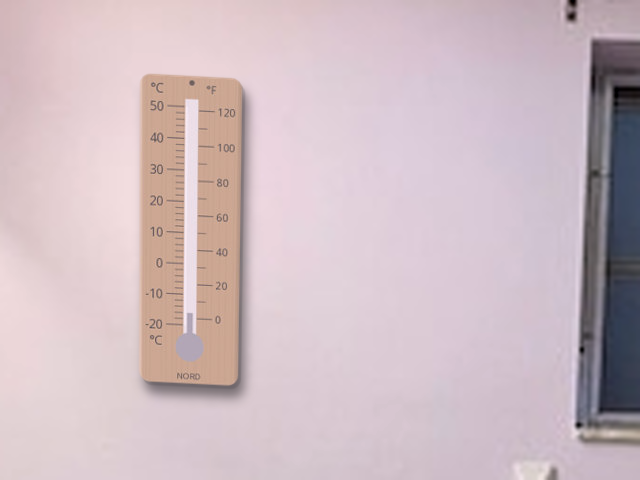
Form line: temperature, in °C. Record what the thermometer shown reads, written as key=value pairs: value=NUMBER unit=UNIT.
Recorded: value=-16 unit=°C
